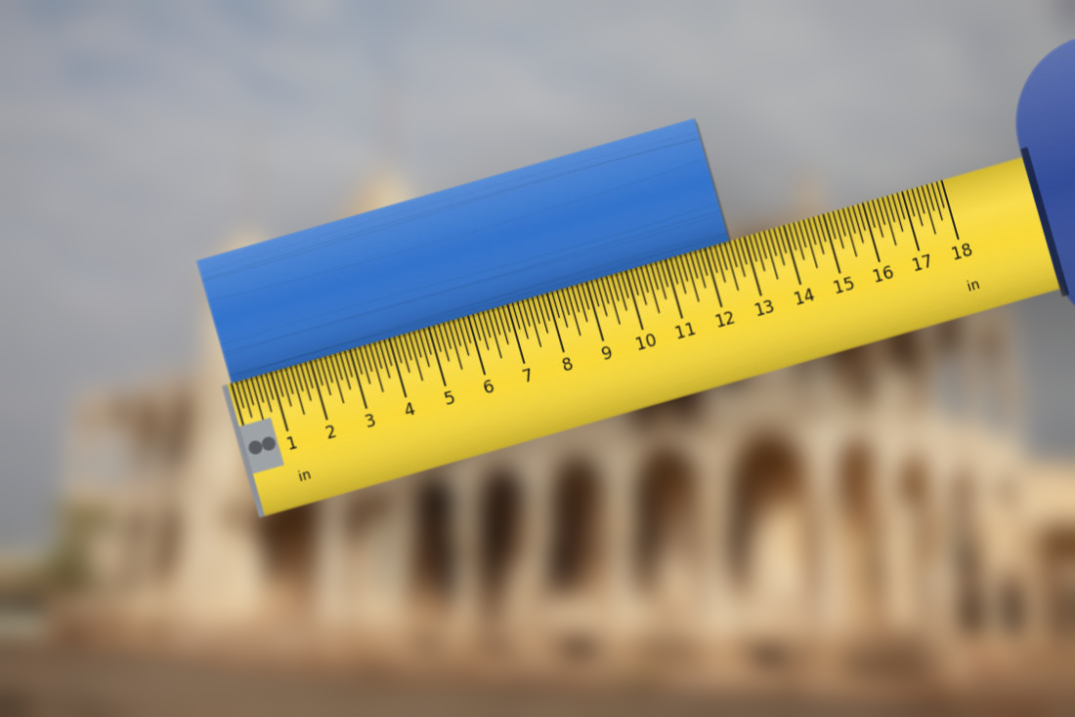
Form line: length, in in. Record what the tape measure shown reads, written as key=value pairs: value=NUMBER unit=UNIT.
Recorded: value=12.625 unit=in
